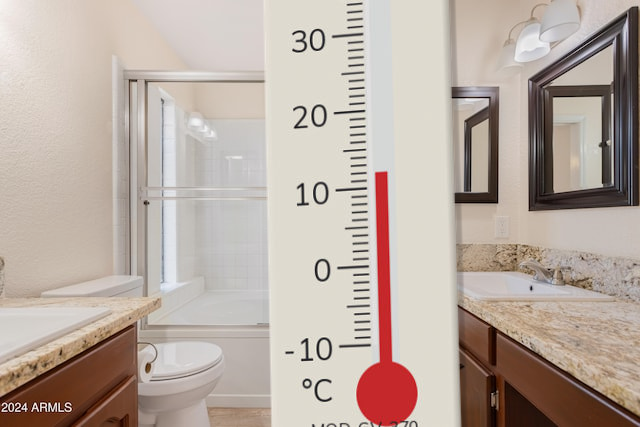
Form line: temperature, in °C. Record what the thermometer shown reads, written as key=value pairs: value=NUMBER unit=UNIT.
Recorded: value=12 unit=°C
